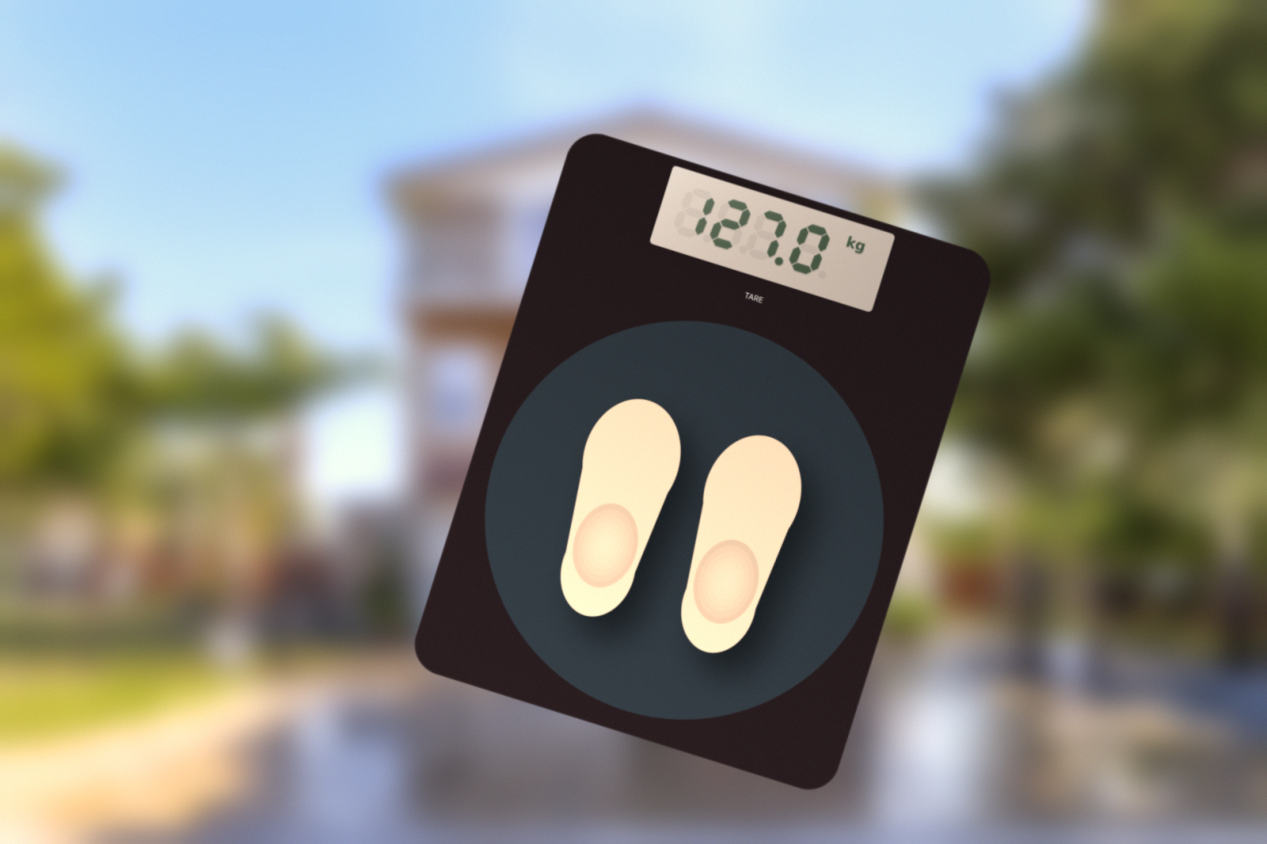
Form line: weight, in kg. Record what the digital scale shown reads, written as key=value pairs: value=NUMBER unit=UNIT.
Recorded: value=127.0 unit=kg
